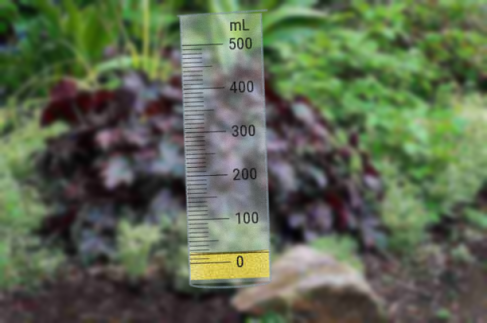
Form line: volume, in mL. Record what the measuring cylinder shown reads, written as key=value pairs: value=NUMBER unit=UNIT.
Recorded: value=20 unit=mL
